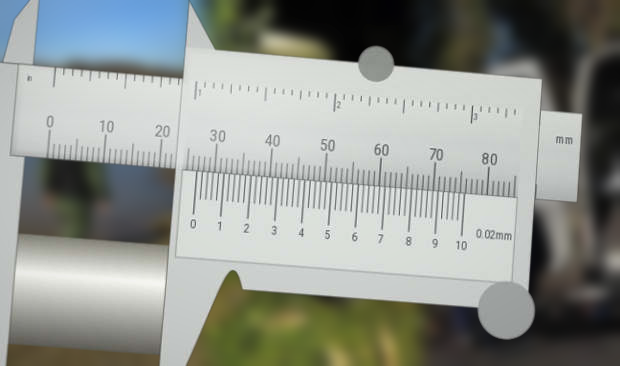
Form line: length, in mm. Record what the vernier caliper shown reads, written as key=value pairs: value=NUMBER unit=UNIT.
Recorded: value=26.8 unit=mm
